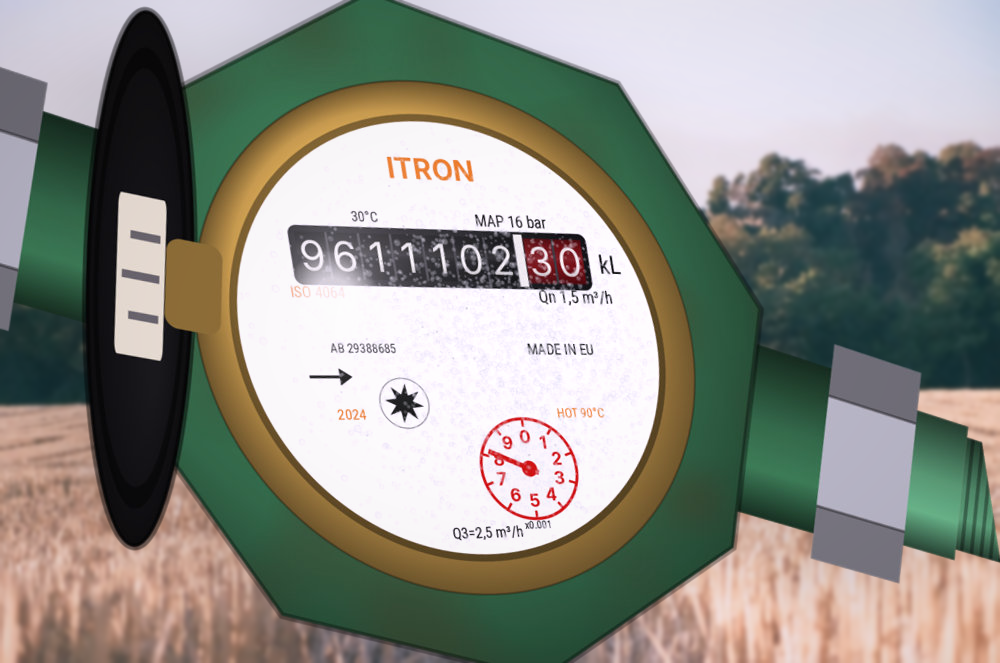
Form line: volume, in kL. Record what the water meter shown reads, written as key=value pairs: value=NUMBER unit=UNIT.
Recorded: value=9611102.308 unit=kL
